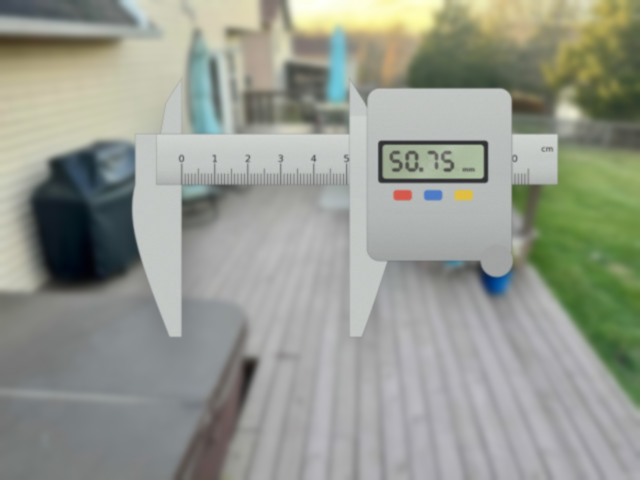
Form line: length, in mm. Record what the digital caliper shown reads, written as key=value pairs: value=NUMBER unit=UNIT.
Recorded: value=50.75 unit=mm
